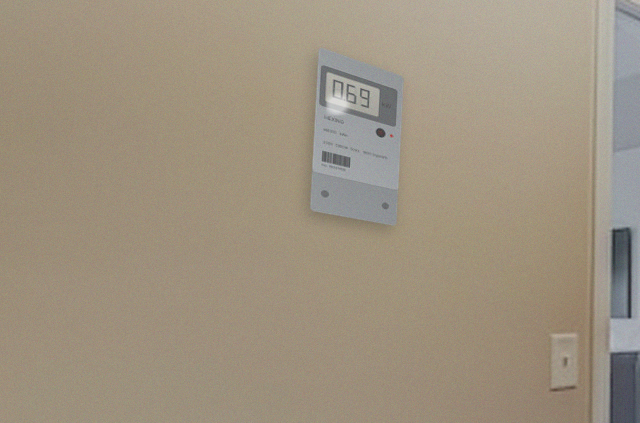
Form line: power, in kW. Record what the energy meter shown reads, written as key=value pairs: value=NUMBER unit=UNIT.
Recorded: value=0.69 unit=kW
